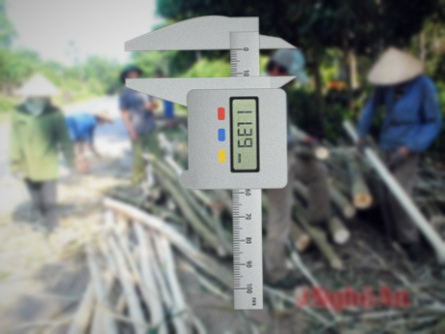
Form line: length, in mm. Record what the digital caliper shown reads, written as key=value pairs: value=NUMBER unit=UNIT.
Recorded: value=11.39 unit=mm
